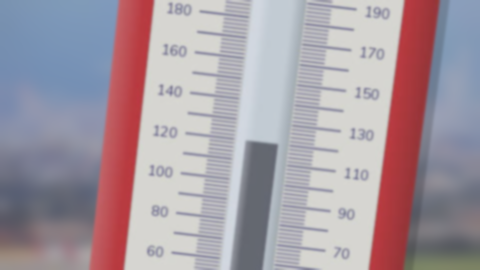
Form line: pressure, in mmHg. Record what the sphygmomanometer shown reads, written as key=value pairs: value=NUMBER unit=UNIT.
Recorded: value=120 unit=mmHg
